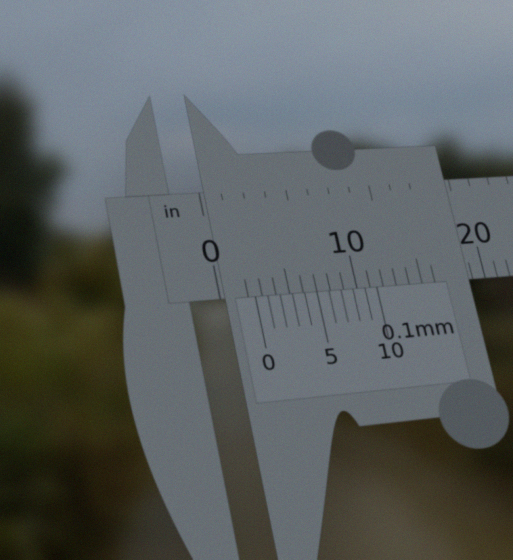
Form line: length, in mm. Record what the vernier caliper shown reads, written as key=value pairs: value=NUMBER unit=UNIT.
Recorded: value=2.5 unit=mm
